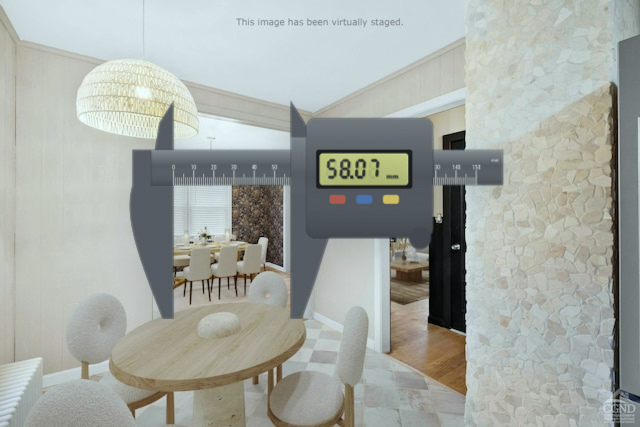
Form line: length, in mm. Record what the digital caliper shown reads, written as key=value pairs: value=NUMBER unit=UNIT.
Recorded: value=58.07 unit=mm
